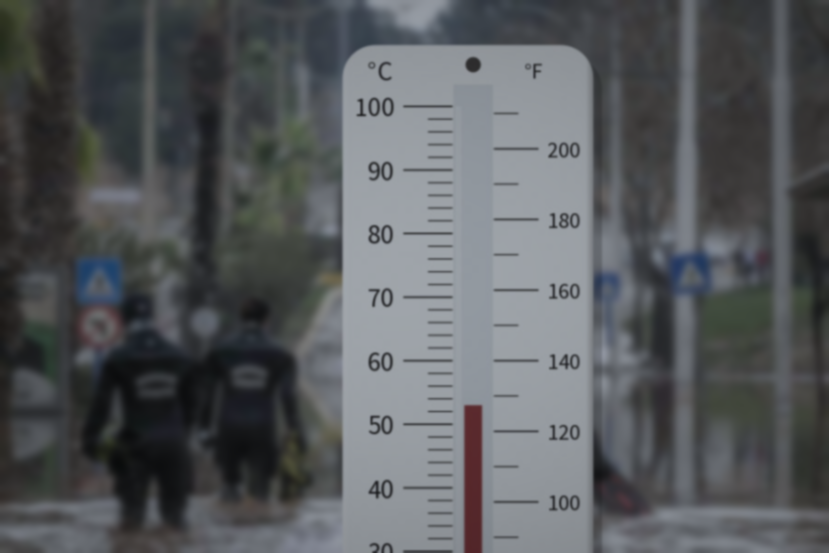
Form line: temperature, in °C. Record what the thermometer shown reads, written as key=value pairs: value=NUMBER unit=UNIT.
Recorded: value=53 unit=°C
